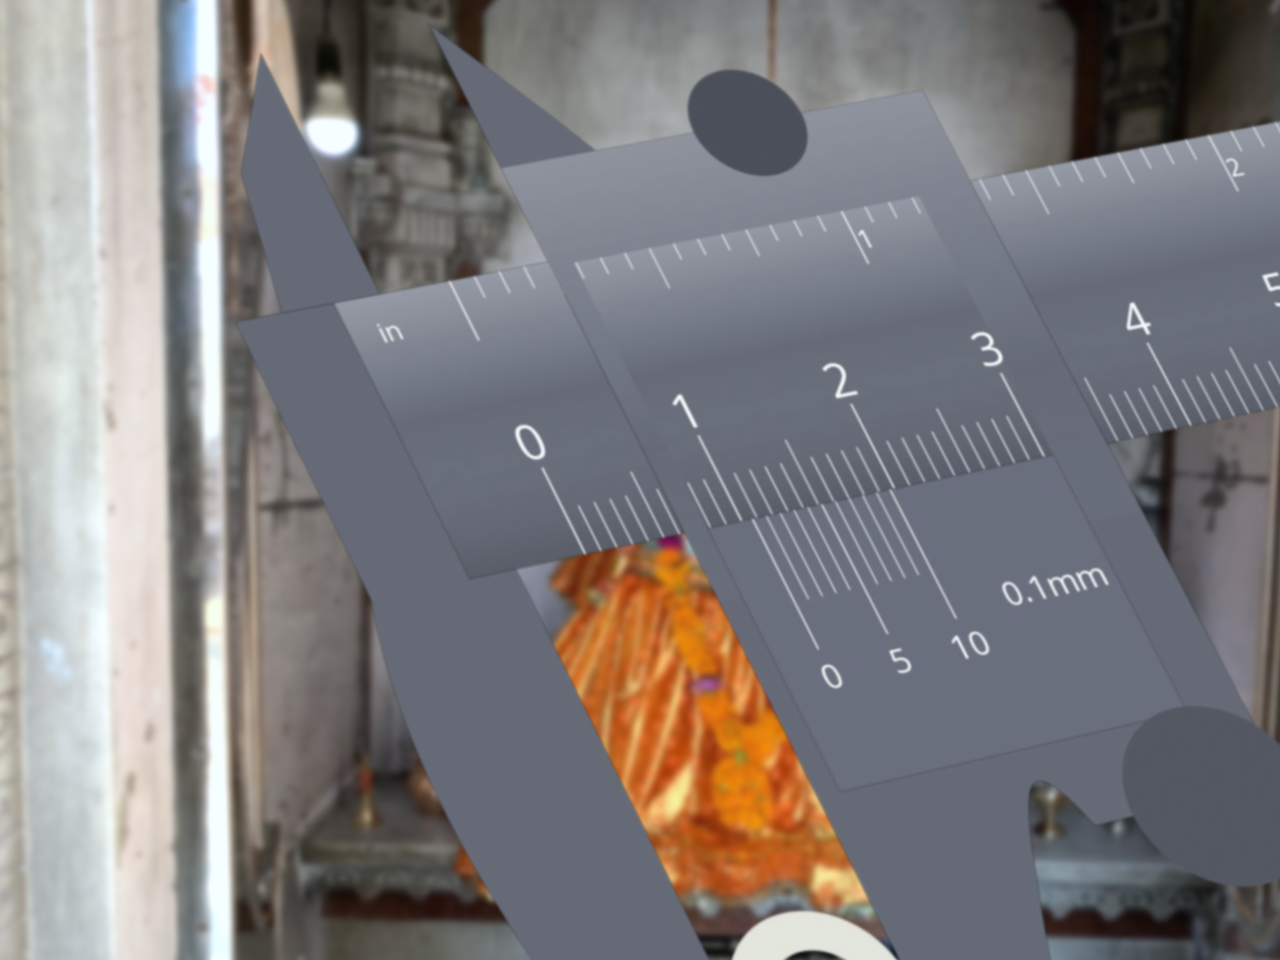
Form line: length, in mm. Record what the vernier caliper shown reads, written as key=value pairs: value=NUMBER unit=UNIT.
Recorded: value=10.7 unit=mm
